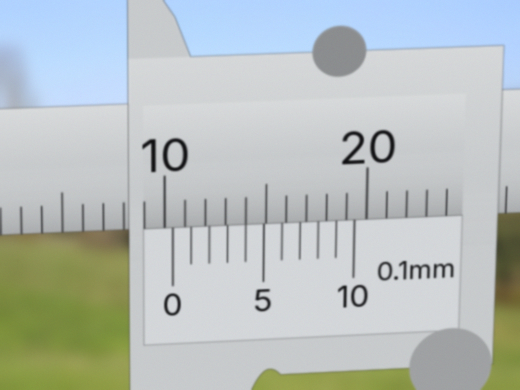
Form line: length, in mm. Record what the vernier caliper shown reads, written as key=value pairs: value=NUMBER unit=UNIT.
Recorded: value=10.4 unit=mm
